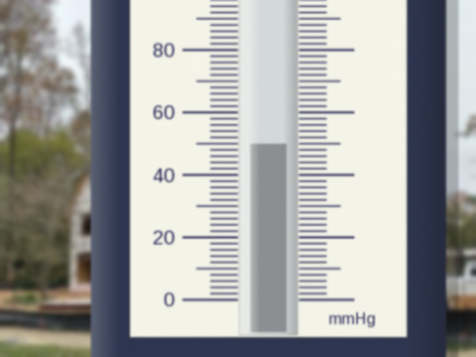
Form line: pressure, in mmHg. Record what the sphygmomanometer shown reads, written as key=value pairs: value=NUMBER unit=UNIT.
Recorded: value=50 unit=mmHg
